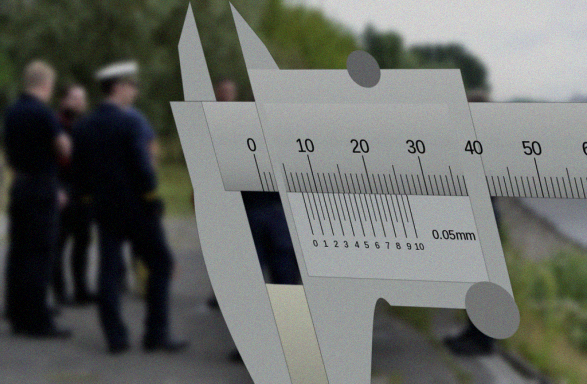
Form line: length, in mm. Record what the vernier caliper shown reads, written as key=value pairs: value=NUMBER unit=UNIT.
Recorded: value=7.2 unit=mm
